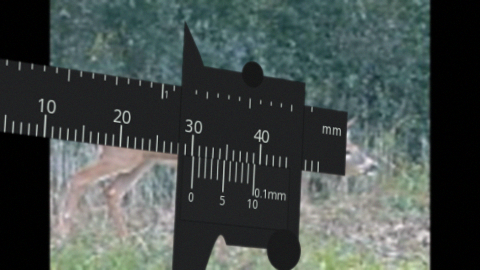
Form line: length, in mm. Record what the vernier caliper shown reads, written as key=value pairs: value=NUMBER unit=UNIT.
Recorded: value=30.2 unit=mm
